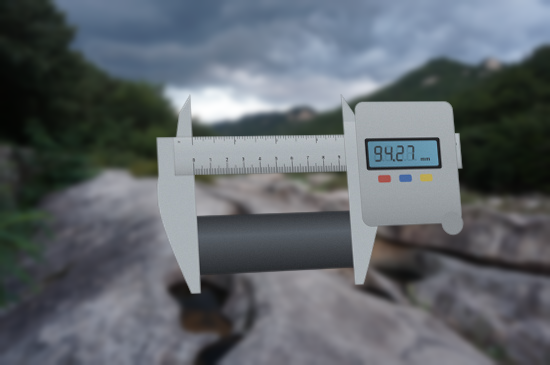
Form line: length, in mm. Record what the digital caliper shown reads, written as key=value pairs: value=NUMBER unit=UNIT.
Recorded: value=94.27 unit=mm
